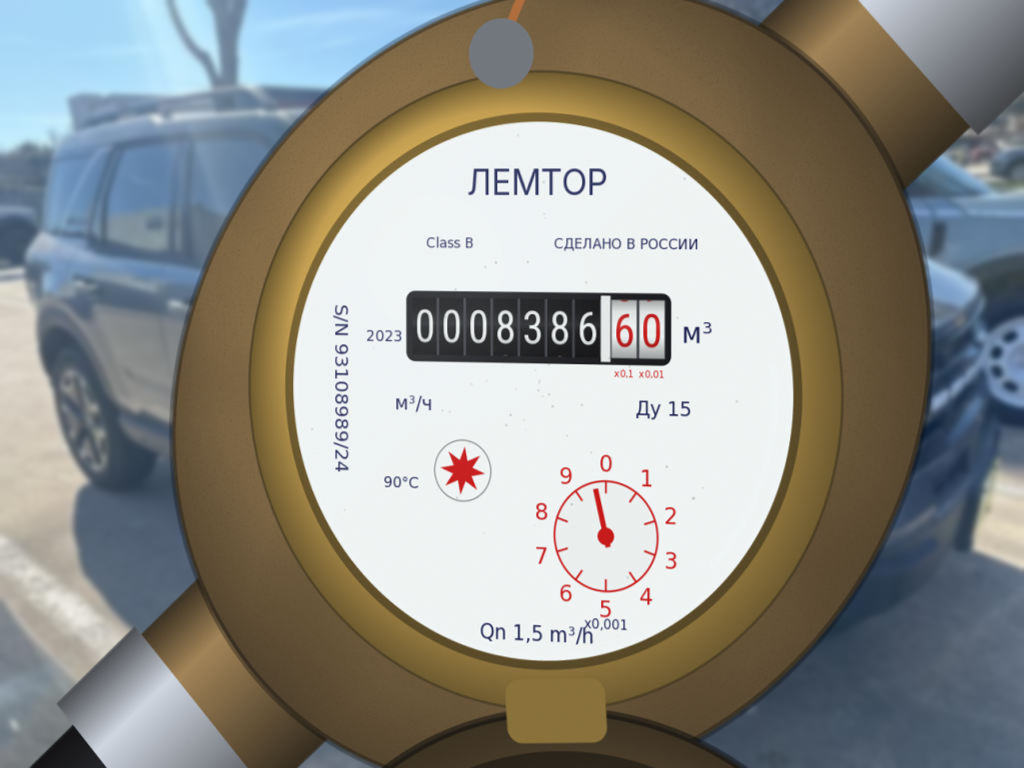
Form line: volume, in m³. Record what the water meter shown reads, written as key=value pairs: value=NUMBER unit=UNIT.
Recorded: value=8386.599 unit=m³
